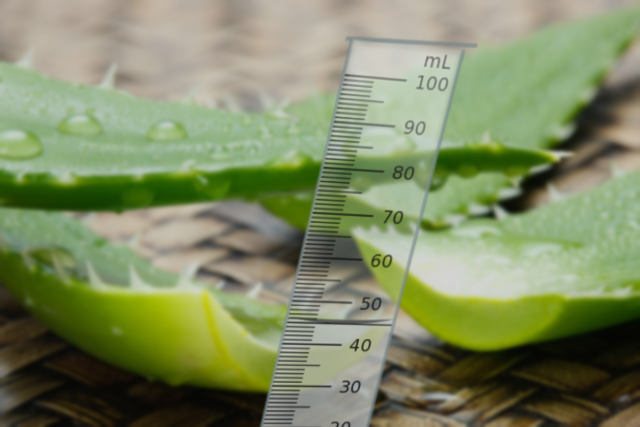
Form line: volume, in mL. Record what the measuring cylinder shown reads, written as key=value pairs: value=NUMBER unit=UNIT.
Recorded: value=45 unit=mL
